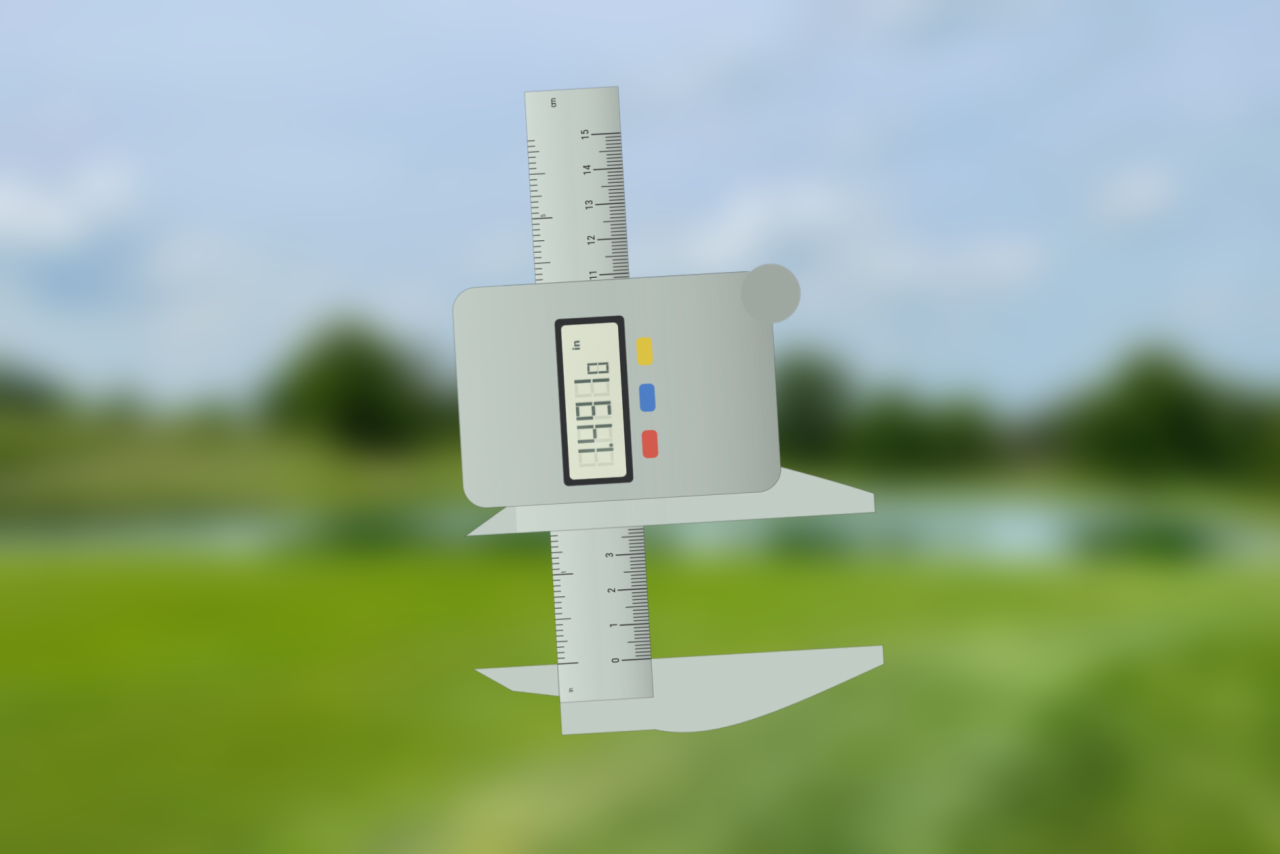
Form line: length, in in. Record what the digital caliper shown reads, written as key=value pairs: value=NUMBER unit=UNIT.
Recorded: value=1.4910 unit=in
